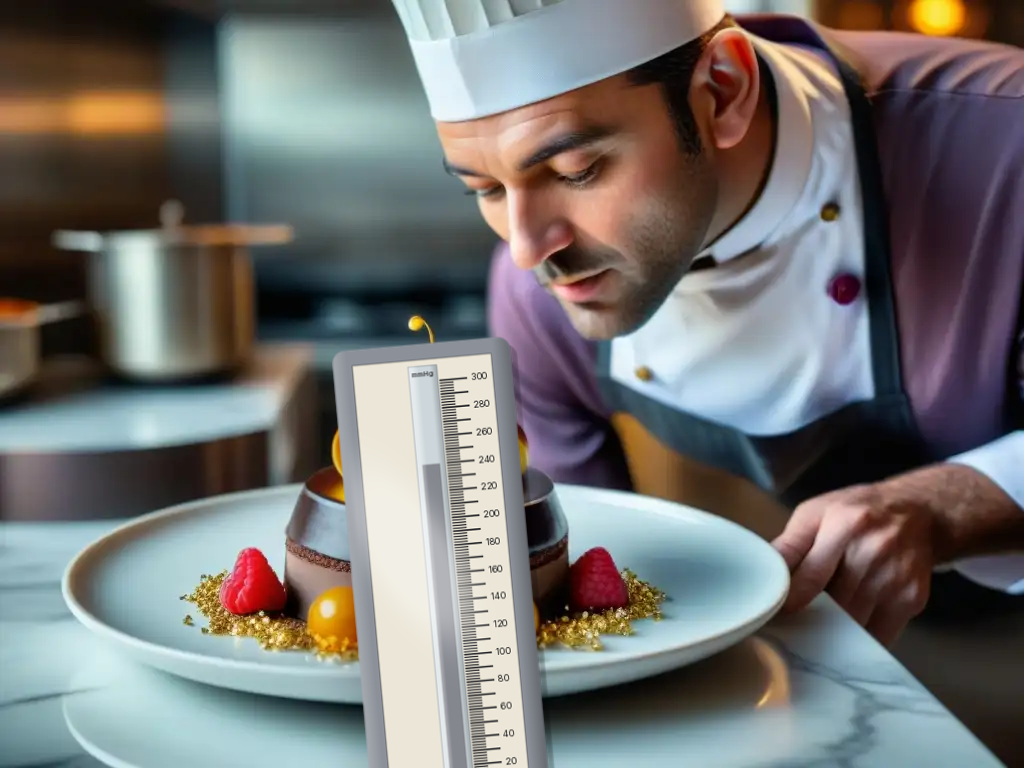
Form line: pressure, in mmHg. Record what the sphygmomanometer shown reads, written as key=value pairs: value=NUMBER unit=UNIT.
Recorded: value=240 unit=mmHg
